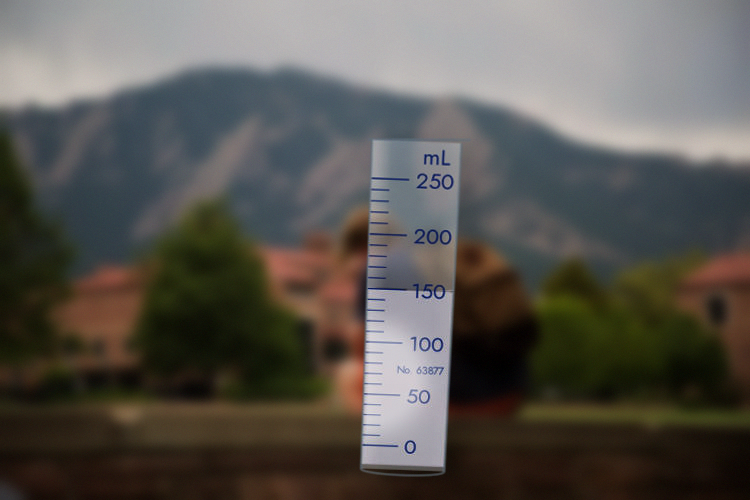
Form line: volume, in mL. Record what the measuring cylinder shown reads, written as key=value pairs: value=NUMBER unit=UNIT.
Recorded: value=150 unit=mL
